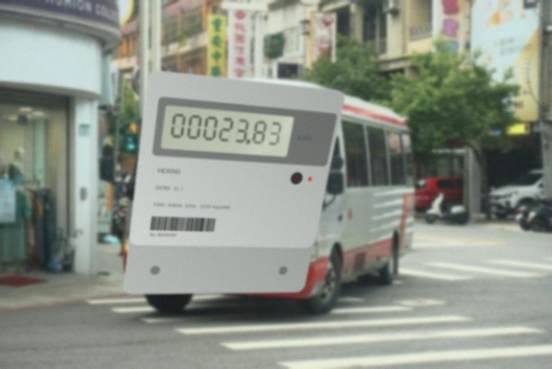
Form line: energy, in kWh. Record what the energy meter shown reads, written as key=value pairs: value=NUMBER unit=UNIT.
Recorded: value=23.83 unit=kWh
